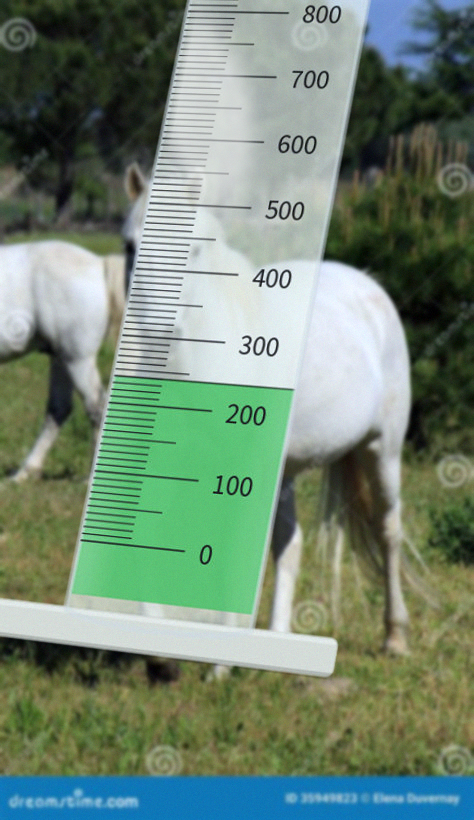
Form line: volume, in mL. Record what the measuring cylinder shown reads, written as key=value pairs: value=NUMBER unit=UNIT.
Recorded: value=240 unit=mL
